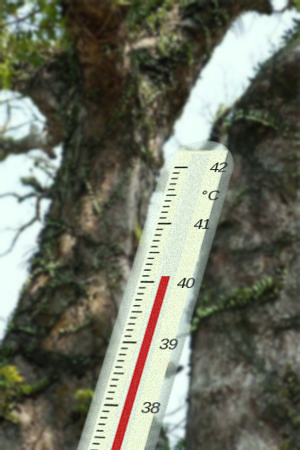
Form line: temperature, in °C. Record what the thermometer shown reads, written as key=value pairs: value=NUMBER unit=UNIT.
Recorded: value=40.1 unit=°C
